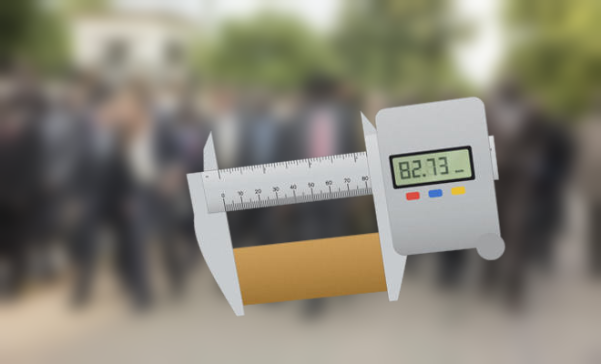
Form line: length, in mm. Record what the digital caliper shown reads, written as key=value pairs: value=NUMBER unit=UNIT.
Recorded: value=82.73 unit=mm
